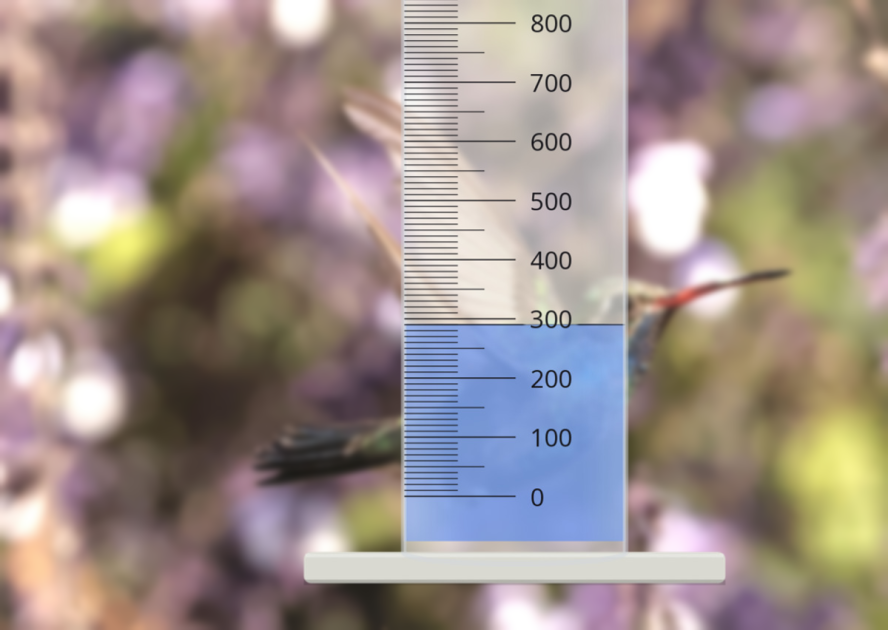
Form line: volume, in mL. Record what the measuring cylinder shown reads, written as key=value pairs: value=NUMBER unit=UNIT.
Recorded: value=290 unit=mL
